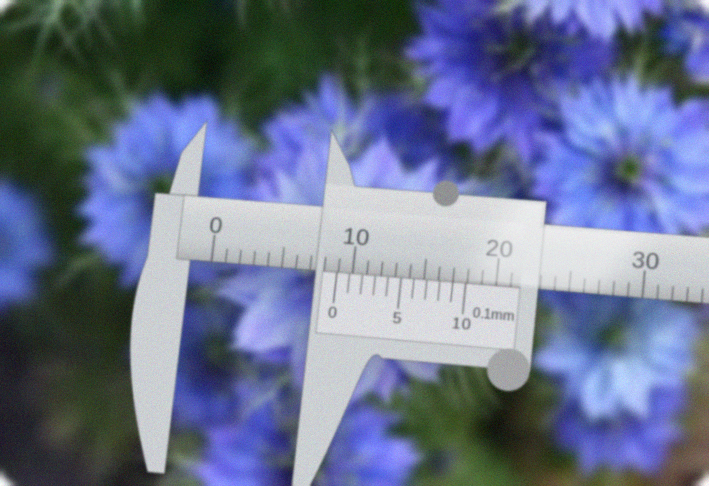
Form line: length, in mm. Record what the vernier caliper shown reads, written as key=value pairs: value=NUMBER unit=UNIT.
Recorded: value=8.9 unit=mm
